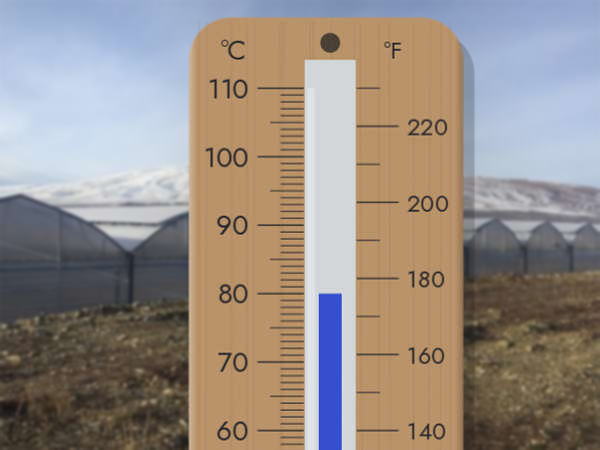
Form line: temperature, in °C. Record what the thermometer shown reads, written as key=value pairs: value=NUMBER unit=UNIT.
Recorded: value=80 unit=°C
